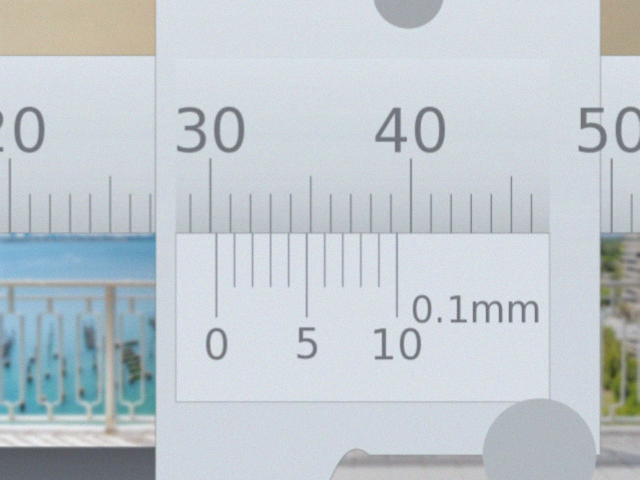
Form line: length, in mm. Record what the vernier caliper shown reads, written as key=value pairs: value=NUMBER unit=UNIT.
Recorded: value=30.3 unit=mm
